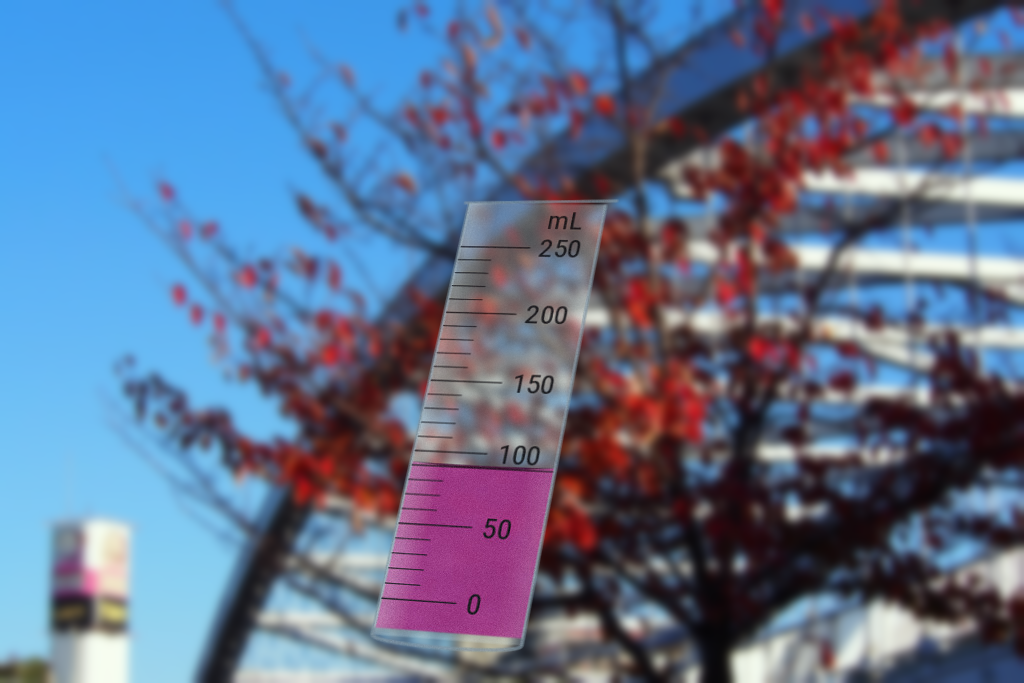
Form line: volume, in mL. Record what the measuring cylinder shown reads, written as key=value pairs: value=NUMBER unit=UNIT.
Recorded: value=90 unit=mL
